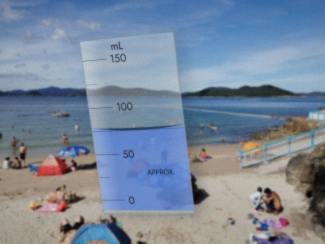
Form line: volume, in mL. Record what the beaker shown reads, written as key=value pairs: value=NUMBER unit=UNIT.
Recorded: value=75 unit=mL
